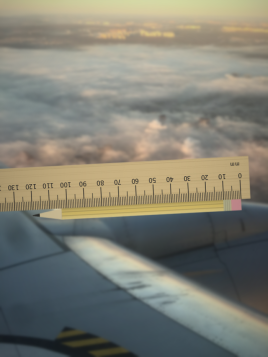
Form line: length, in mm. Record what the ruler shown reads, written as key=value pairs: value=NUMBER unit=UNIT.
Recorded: value=120 unit=mm
